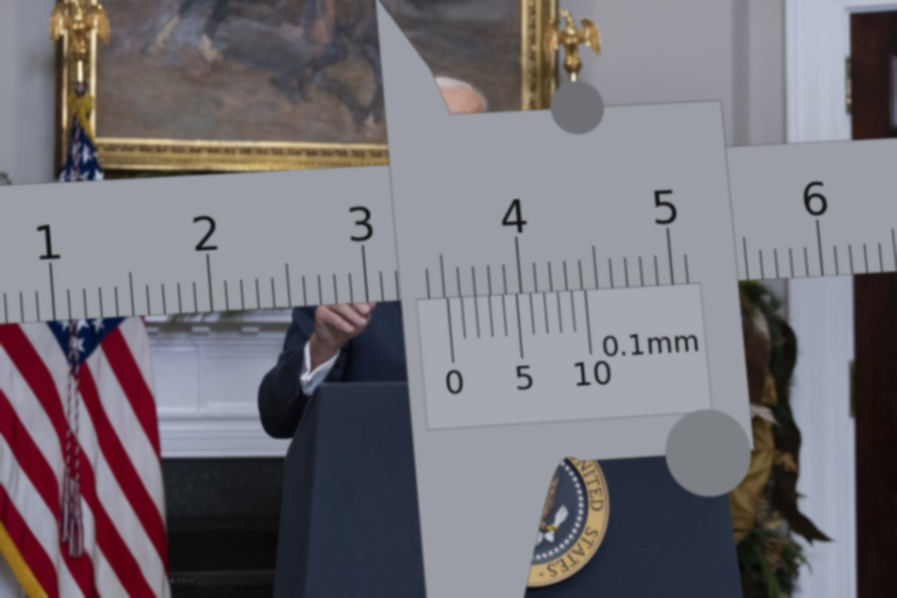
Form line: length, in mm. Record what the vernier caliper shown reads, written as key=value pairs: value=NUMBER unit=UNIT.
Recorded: value=35.2 unit=mm
